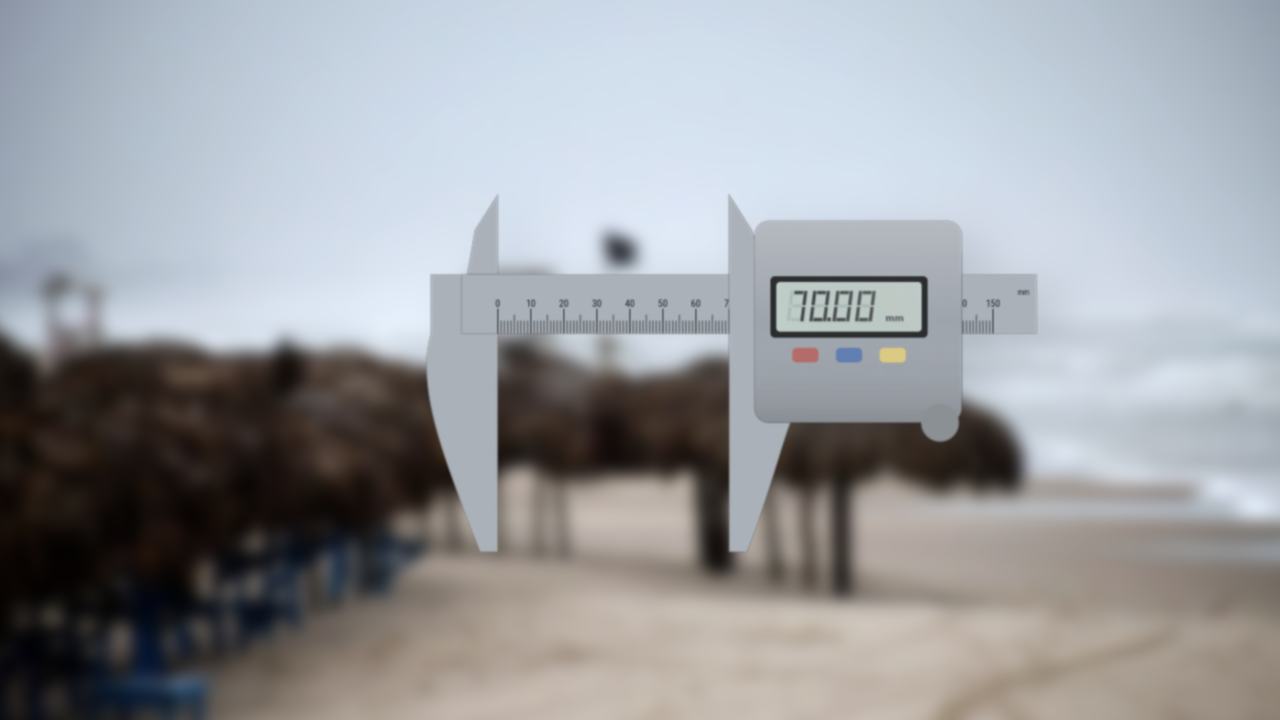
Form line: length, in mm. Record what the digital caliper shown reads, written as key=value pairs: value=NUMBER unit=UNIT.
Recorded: value=70.00 unit=mm
